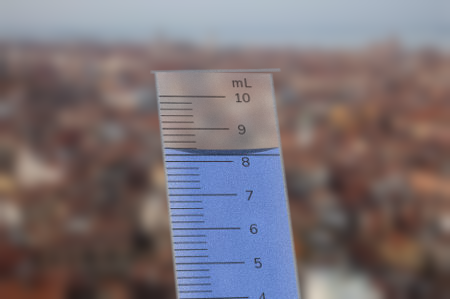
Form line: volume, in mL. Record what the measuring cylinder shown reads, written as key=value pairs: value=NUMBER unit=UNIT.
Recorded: value=8.2 unit=mL
